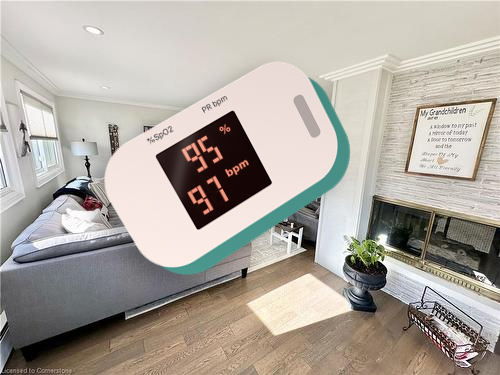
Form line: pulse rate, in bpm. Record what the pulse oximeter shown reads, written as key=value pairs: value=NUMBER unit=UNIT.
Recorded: value=97 unit=bpm
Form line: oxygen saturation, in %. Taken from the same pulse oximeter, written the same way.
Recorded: value=95 unit=%
